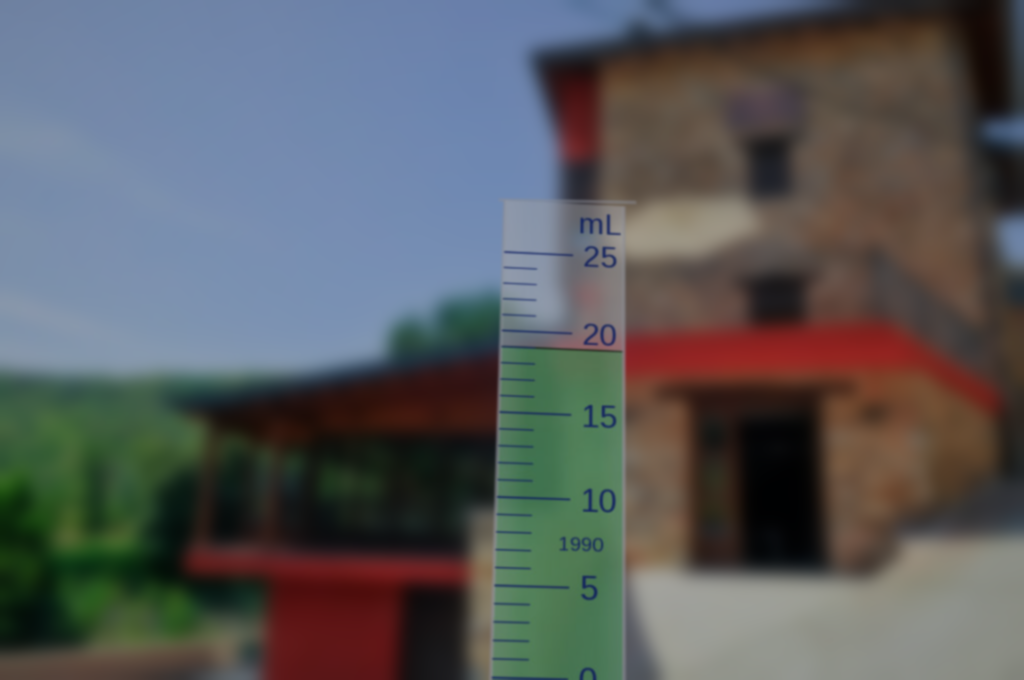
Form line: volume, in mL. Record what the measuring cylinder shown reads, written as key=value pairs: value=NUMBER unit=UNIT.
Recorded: value=19 unit=mL
